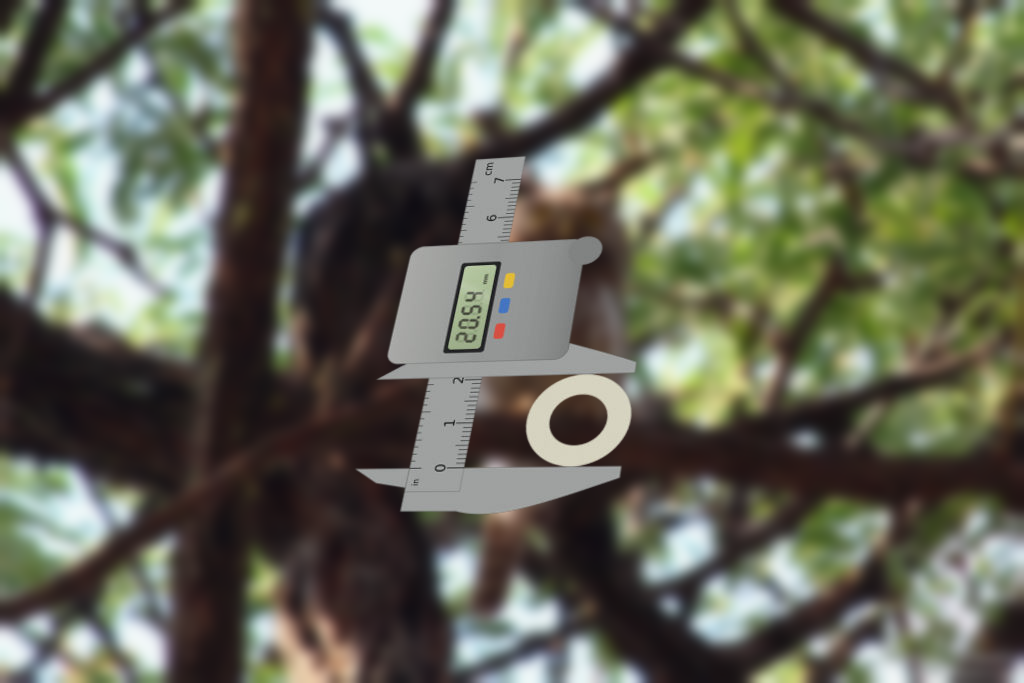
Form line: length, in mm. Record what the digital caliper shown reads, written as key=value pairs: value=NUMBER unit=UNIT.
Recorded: value=20.54 unit=mm
